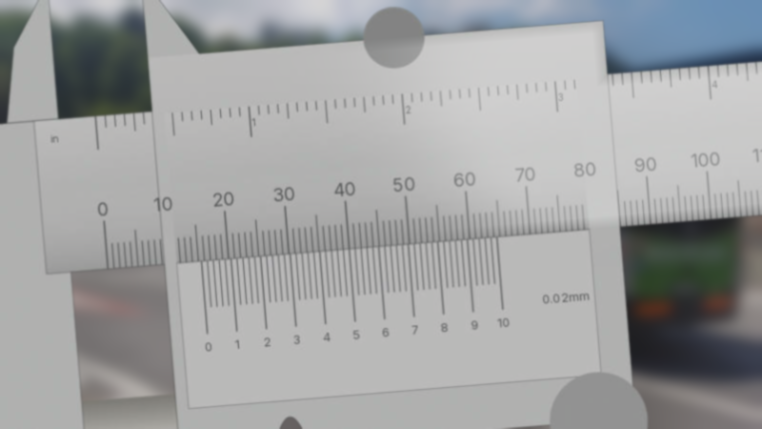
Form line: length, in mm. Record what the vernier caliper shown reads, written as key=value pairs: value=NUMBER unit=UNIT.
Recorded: value=15.5 unit=mm
